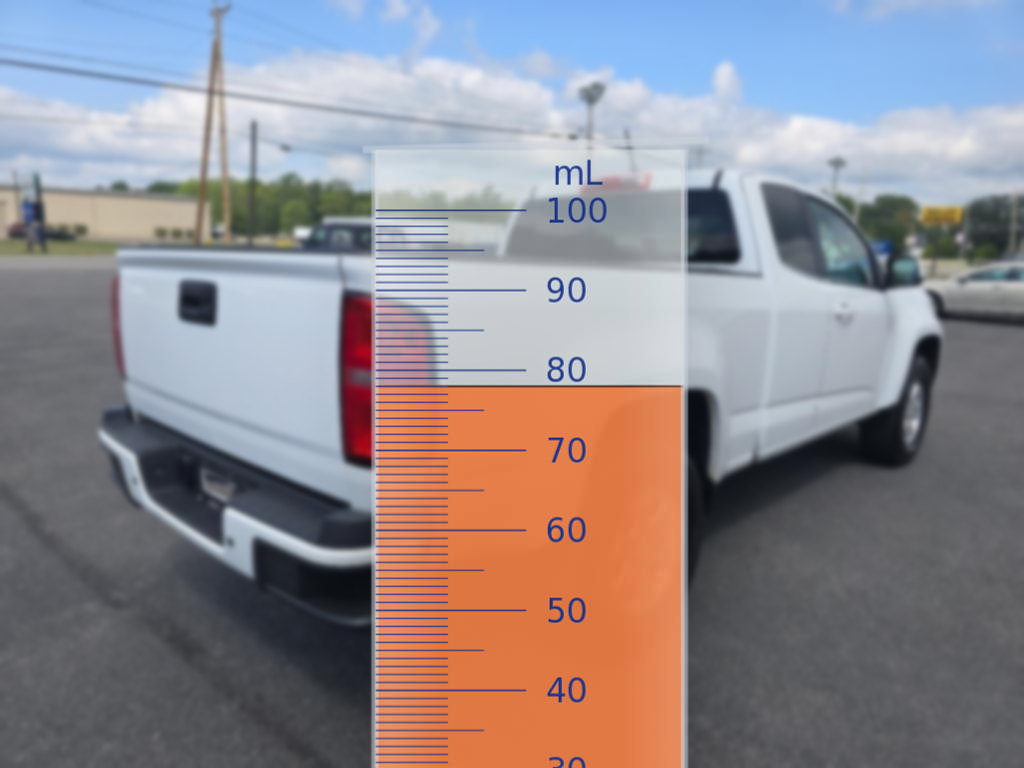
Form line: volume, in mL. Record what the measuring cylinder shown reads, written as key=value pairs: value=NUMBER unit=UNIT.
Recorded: value=78 unit=mL
